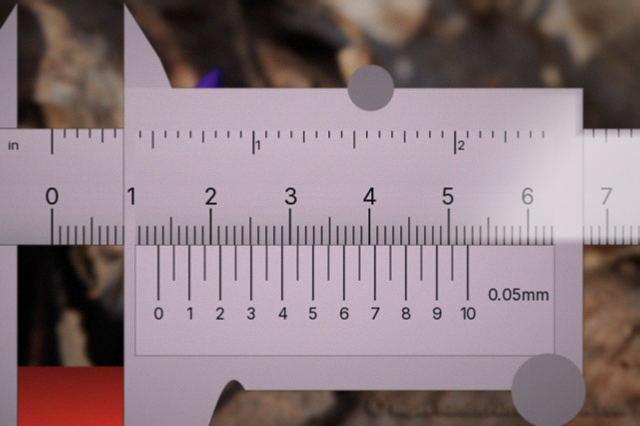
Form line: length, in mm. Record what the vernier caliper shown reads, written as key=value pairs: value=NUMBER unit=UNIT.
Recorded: value=13.4 unit=mm
